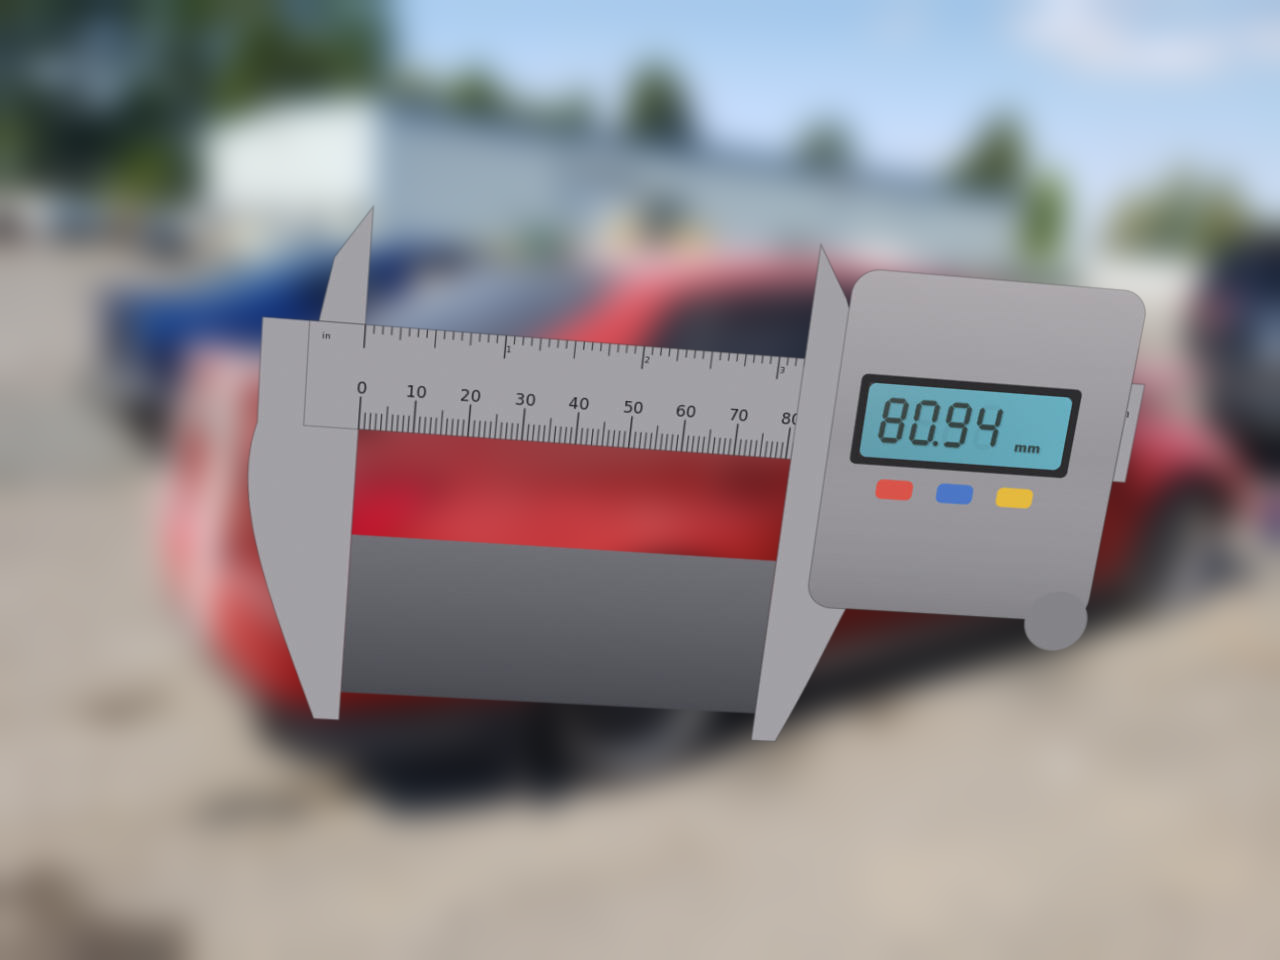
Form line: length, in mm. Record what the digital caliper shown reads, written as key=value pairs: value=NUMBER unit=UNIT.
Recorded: value=80.94 unit=mm
